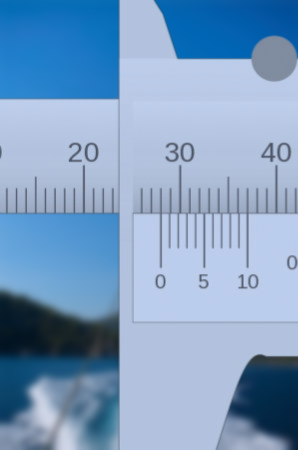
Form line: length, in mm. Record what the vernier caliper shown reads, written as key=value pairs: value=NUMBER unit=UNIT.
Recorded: value=28.0 unit=mm
